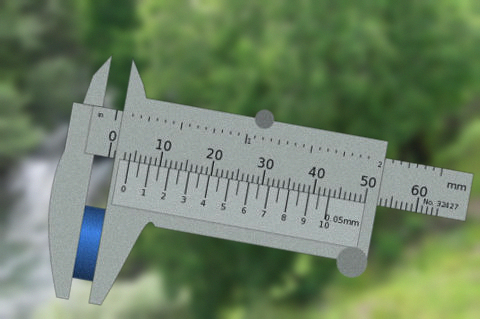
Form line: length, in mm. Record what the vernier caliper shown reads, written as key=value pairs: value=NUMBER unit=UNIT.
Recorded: value=4.0 unit=mm
